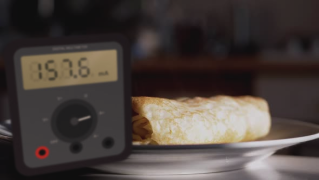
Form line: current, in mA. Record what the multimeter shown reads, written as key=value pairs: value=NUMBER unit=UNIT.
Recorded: value=157.6 unit=mA
